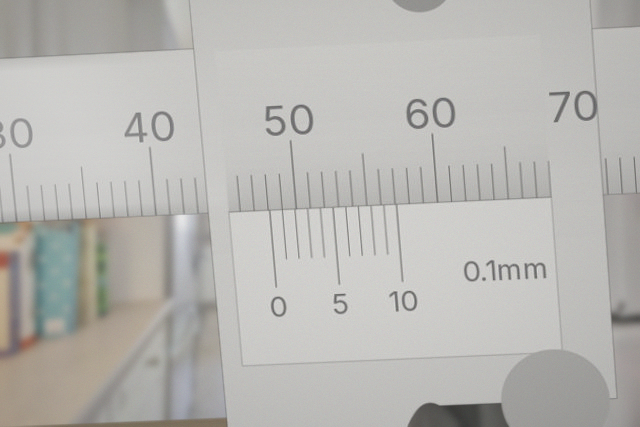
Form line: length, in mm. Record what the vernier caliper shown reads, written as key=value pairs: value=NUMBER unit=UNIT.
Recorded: value=48.1 unit=mm
